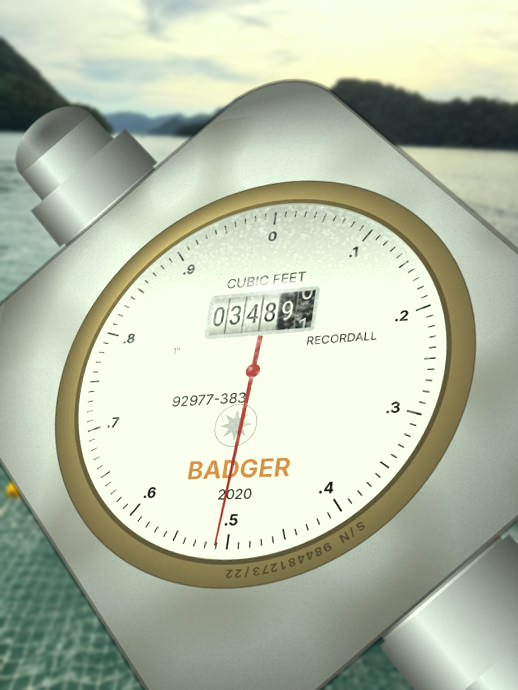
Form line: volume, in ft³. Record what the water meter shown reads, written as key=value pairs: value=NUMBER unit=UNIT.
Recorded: value=34890.51 unit=ft³
